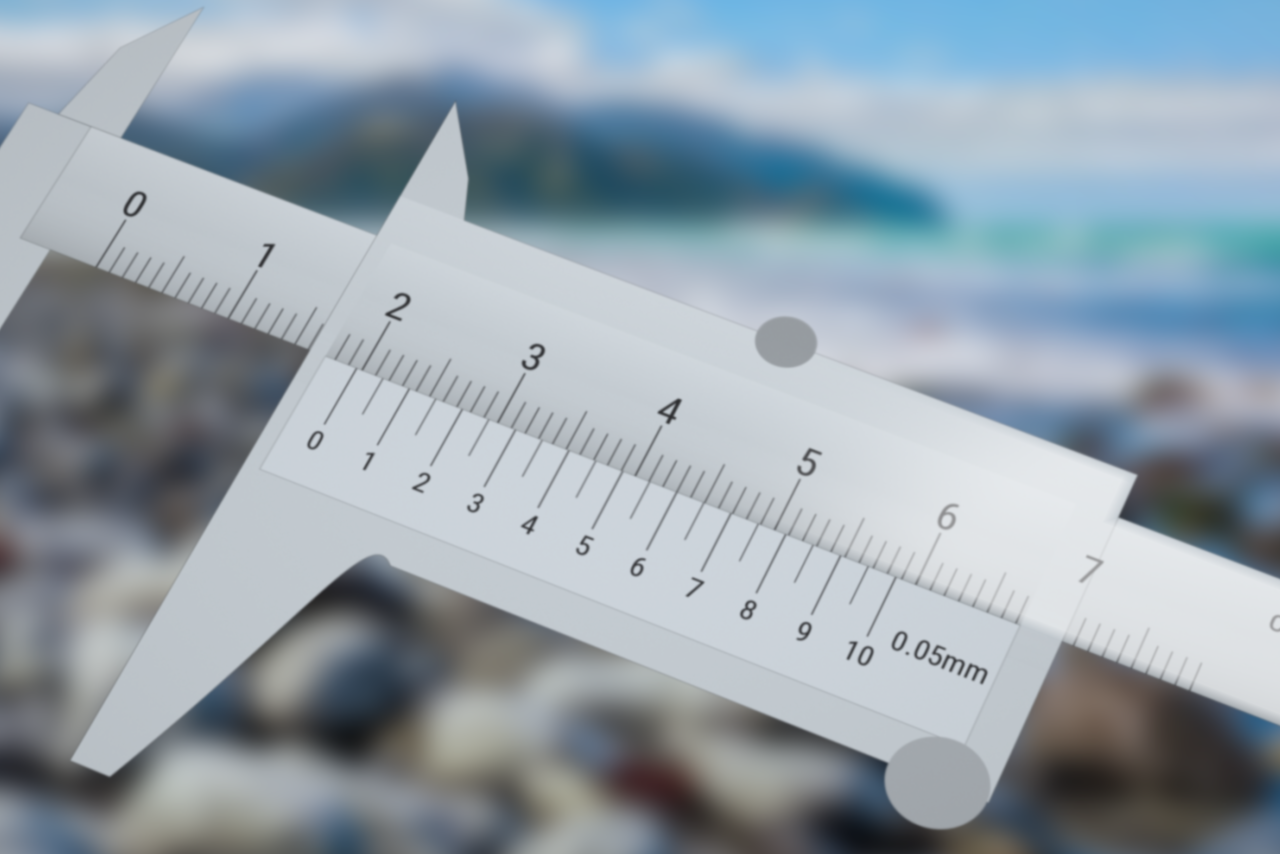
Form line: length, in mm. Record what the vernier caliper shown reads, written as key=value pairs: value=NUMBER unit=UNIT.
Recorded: value=19.6 unit=mm
